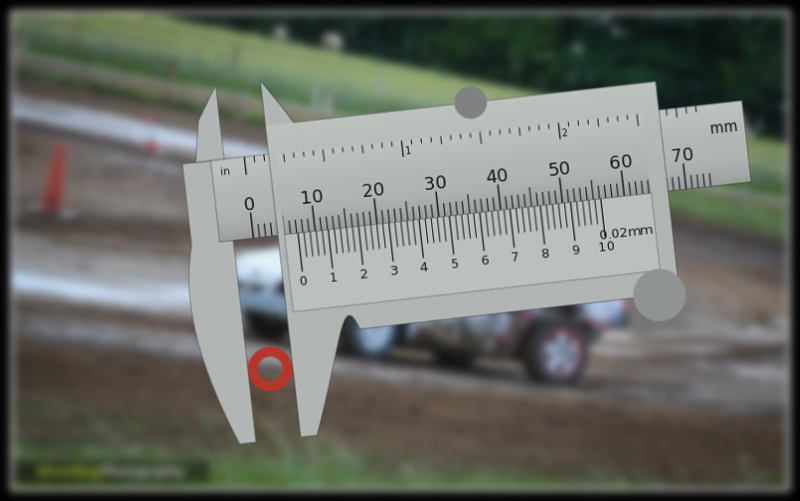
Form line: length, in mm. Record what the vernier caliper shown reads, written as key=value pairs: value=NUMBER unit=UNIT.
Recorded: value=7.2 unit=mm
